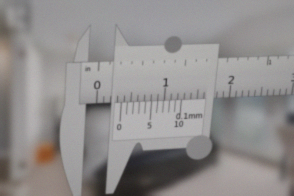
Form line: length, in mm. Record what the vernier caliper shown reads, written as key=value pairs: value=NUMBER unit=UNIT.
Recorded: value=3.6 unit=mm
